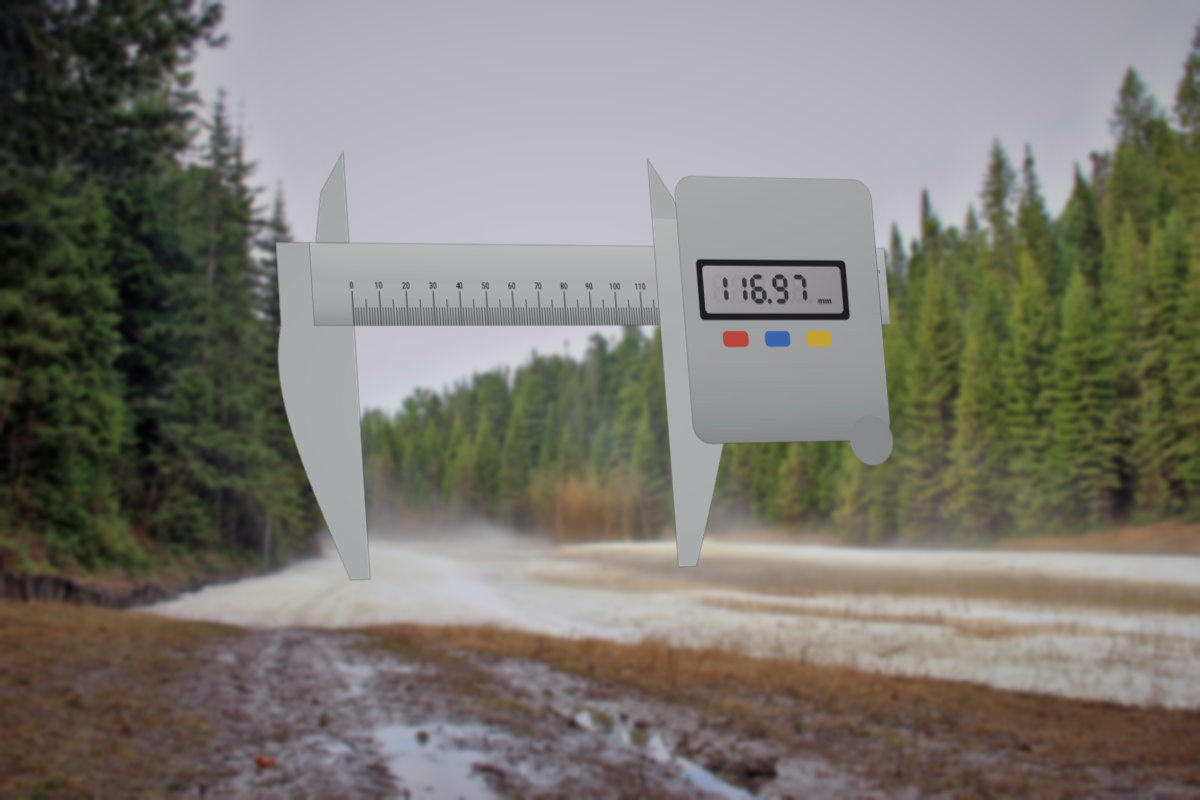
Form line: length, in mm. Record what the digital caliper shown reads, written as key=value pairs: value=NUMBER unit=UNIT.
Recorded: value=116.97 unit=mm
